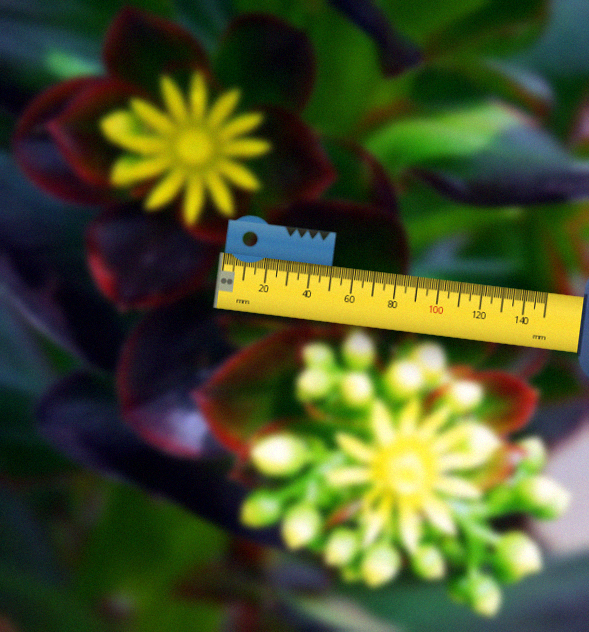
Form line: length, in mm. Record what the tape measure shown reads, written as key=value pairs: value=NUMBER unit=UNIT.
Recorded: value=50 unit=mm
